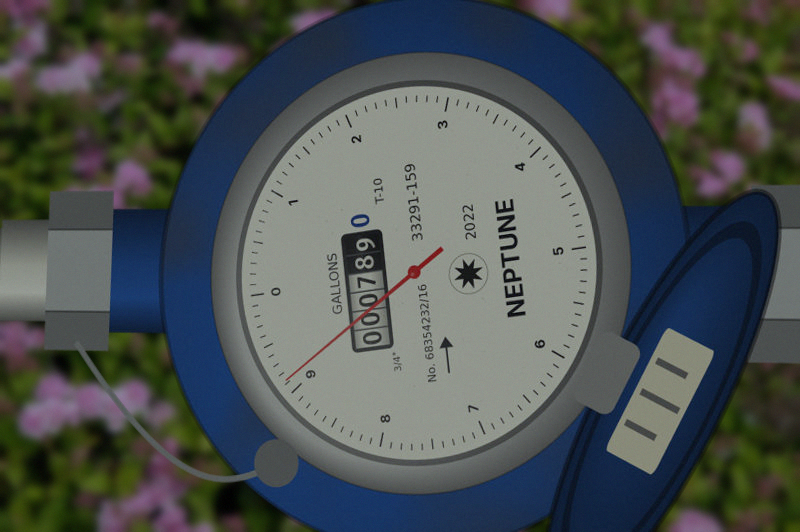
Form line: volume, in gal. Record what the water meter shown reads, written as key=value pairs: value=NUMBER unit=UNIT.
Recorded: value=7889.1 unit=gal
